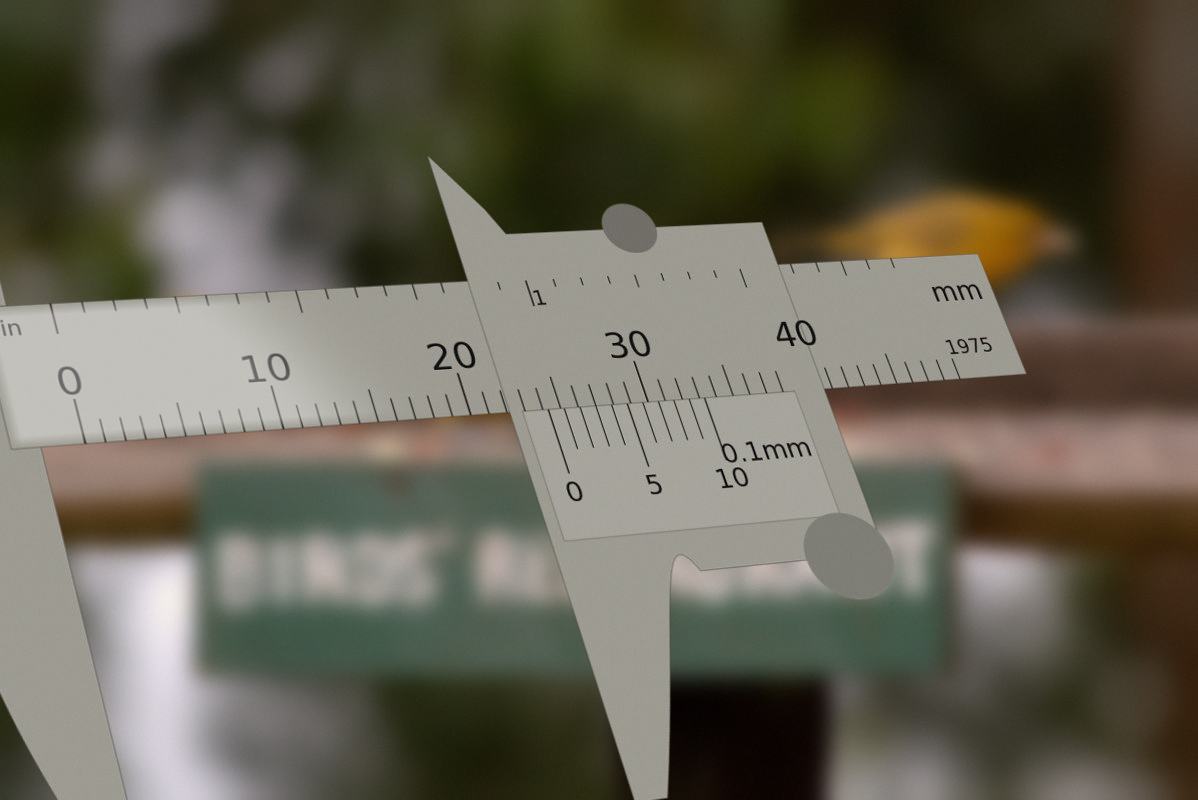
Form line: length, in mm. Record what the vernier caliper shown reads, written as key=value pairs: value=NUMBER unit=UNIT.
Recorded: value=24.3 unit=mm
